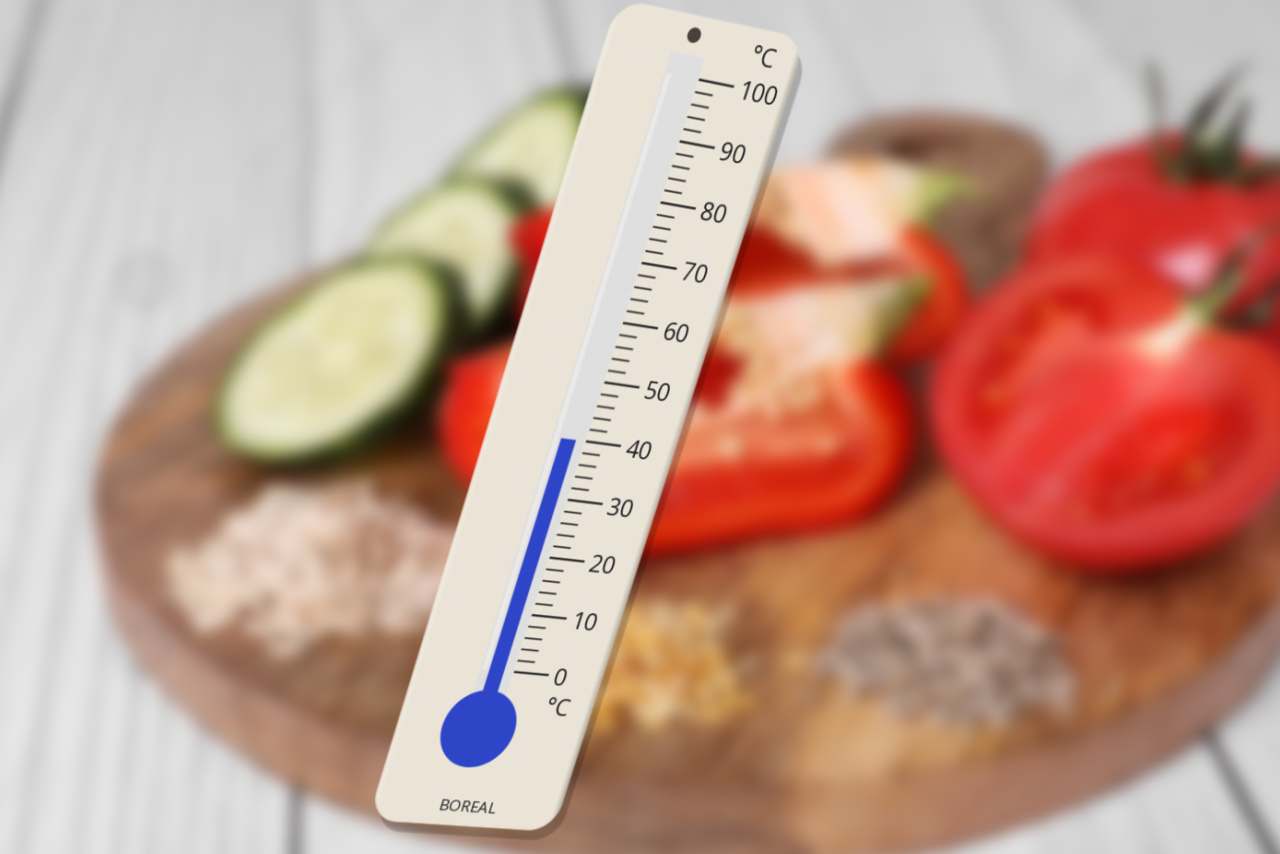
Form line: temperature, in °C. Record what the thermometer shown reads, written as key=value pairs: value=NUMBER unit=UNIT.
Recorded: value=40 unit=°C
